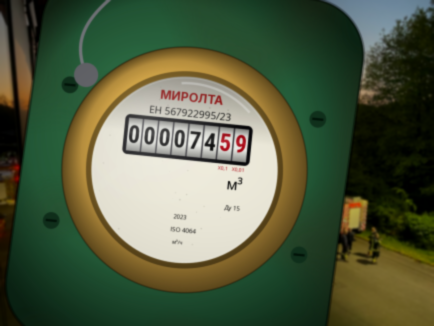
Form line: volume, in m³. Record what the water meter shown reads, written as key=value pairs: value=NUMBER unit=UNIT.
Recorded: value=74.59 unit=m³
